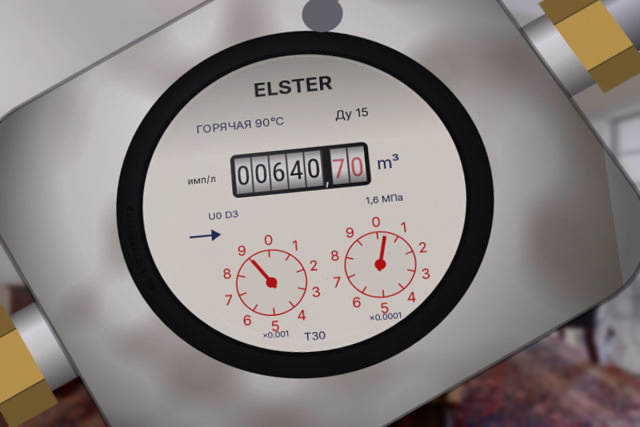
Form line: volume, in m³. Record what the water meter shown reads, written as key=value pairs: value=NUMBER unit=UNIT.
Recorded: value=640.6990 unit=m³
